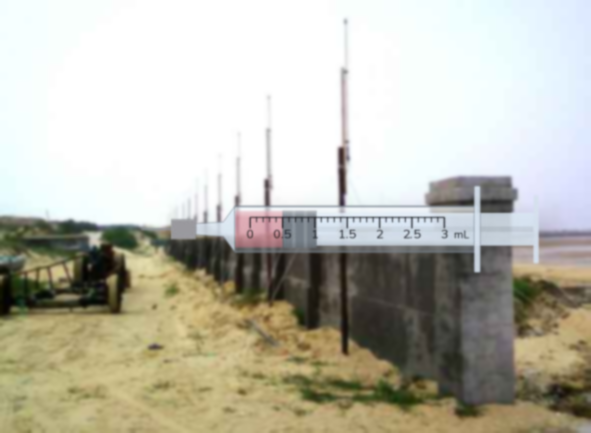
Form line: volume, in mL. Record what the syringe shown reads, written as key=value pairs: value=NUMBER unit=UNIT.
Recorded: value=0.5 unit=mL
